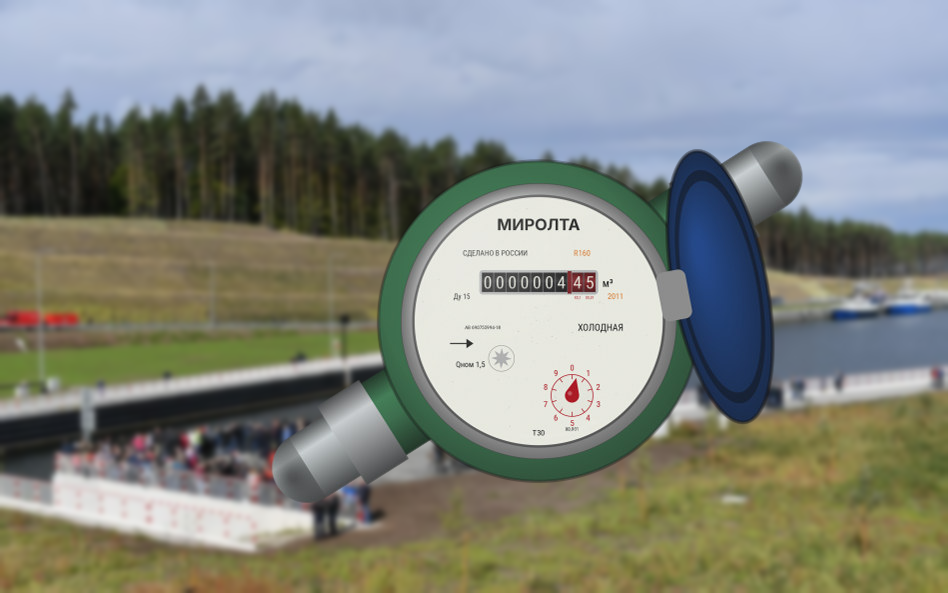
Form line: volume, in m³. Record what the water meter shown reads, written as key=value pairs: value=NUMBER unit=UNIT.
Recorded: value=4.450 unit=m³
